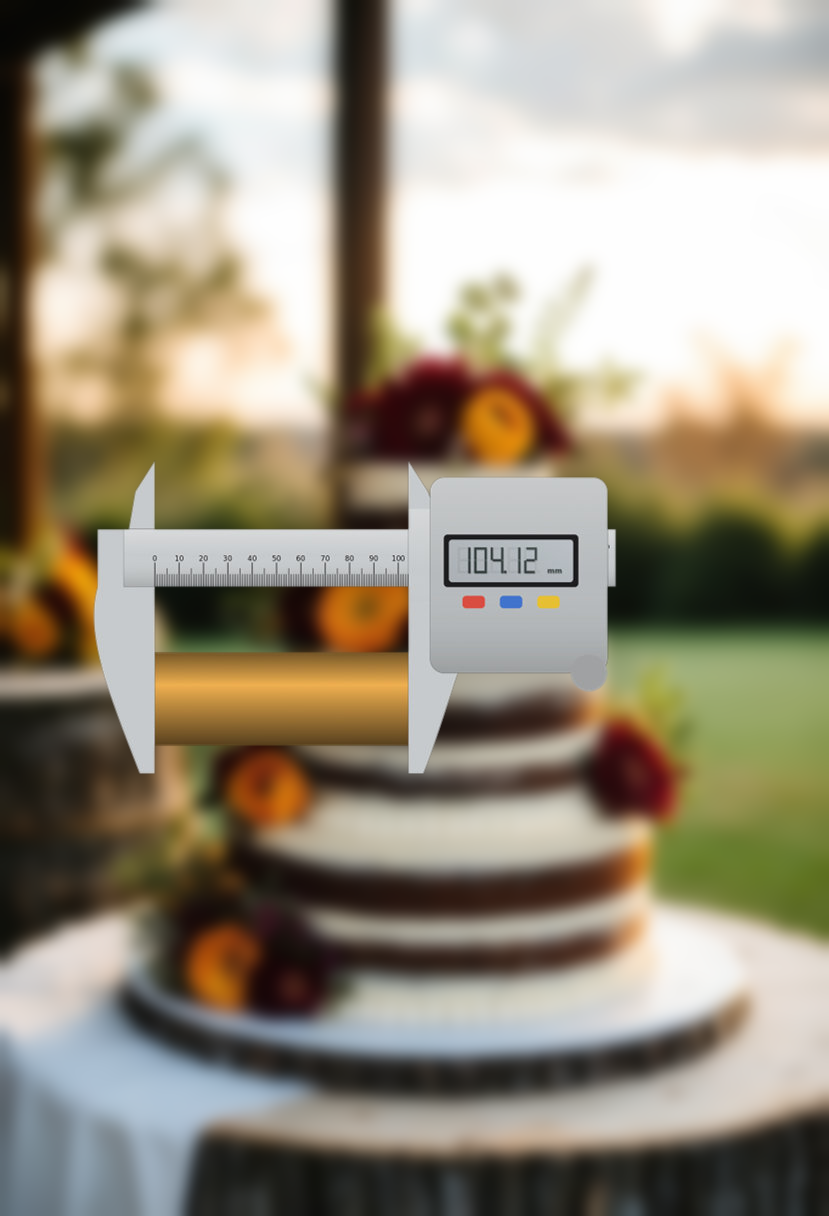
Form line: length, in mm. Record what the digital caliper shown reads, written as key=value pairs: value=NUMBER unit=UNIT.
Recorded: value=104.12 unit=mm
